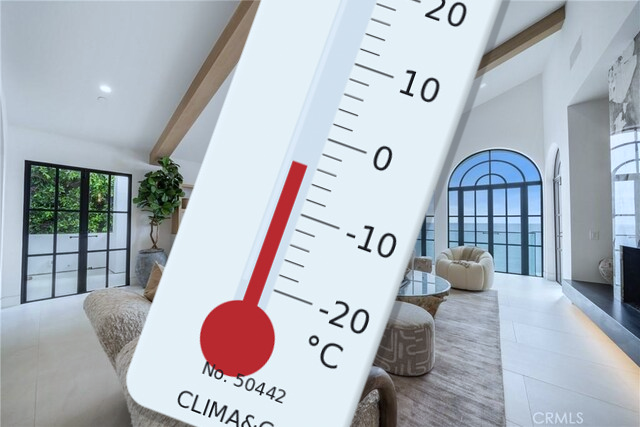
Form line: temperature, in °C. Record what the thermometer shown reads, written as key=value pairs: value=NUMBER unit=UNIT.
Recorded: value=-4 unit=°C
